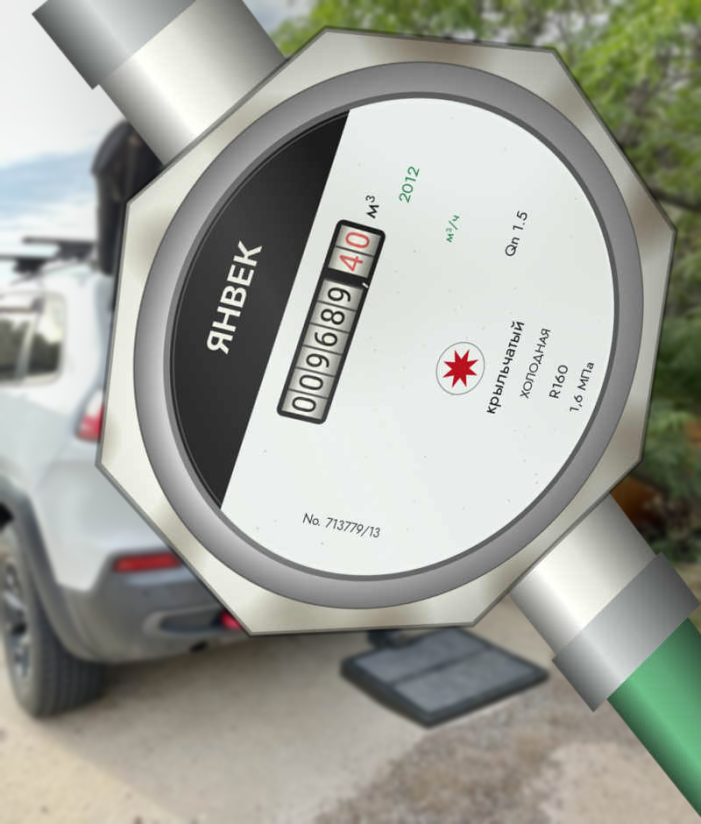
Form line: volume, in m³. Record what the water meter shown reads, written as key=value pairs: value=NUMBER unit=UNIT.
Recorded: value=9689.40 unit=m³
